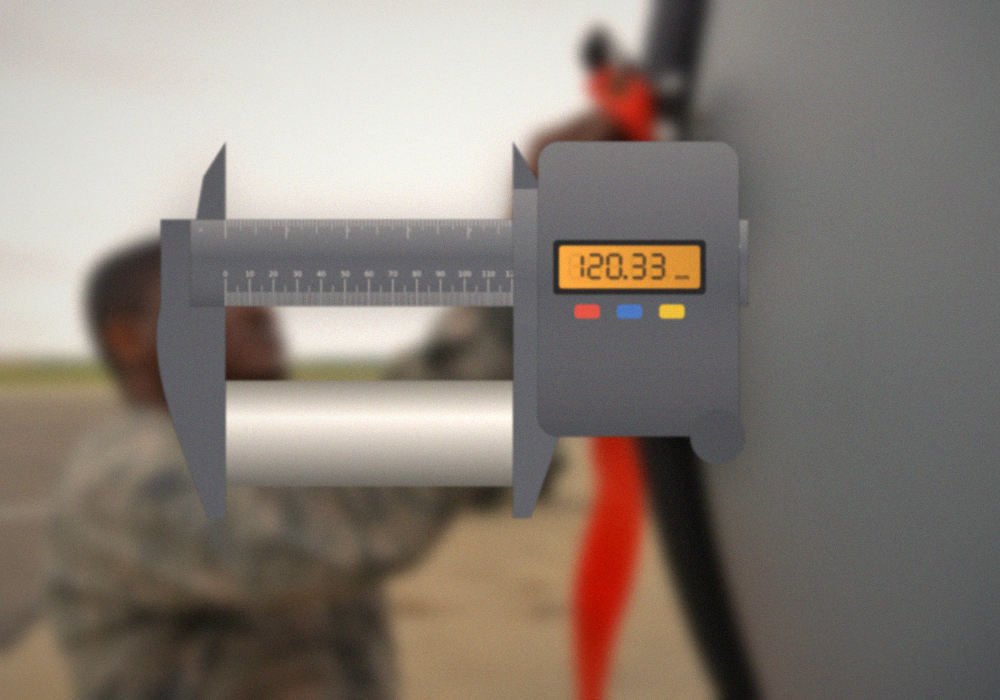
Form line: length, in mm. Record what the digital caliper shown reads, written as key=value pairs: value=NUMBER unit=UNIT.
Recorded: value=120.33 unit=mm
